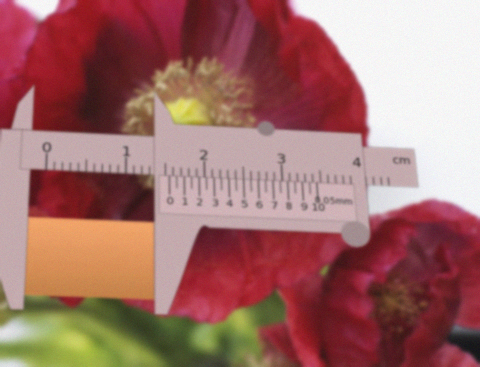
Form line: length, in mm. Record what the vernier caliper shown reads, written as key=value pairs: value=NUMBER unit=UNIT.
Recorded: value=15.5 unit=mm
